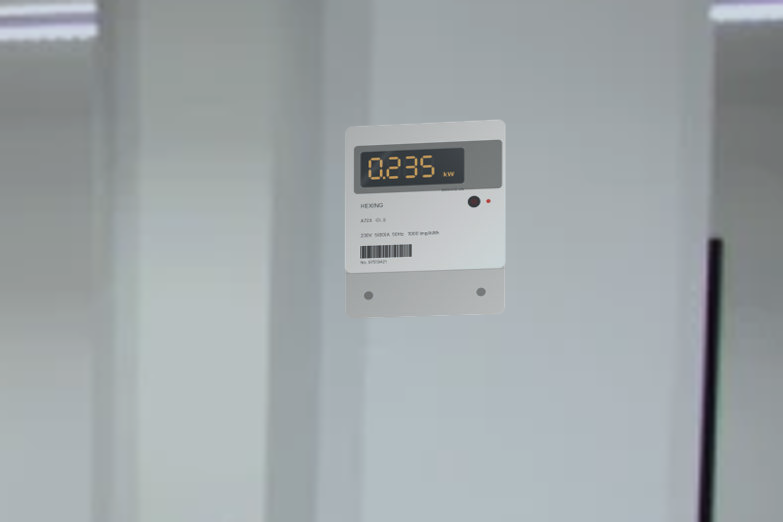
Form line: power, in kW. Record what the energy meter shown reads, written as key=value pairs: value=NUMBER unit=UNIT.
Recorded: value=0.235 unit=kW
